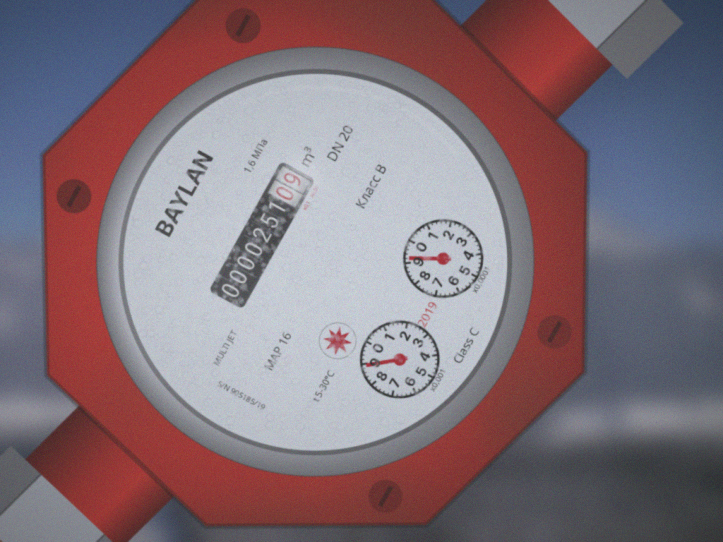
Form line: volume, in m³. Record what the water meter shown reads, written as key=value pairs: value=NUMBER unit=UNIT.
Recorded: value=251.0989 unit=m³
